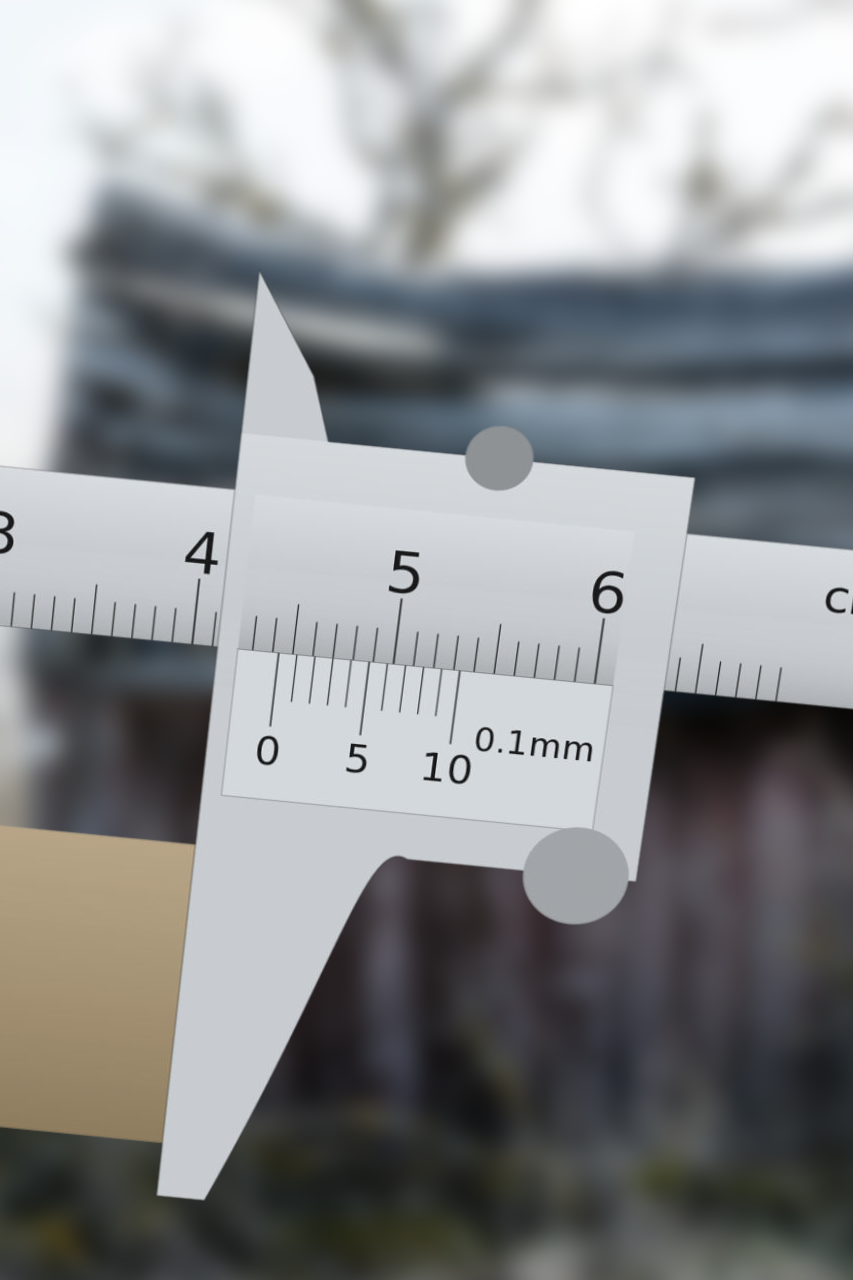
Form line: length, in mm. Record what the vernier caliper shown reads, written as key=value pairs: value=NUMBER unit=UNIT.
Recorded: value=44.3 unit=mm
